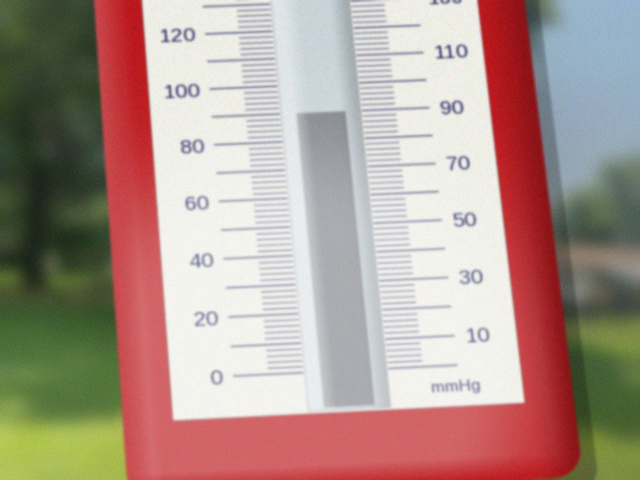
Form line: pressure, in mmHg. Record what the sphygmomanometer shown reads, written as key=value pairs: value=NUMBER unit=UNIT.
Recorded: value=90 unit=mmHg
